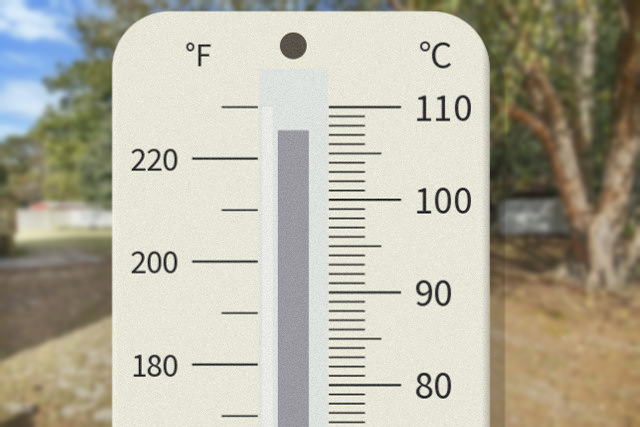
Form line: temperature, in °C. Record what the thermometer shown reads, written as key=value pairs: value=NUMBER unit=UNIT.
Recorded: value=107.5 unit=°C
